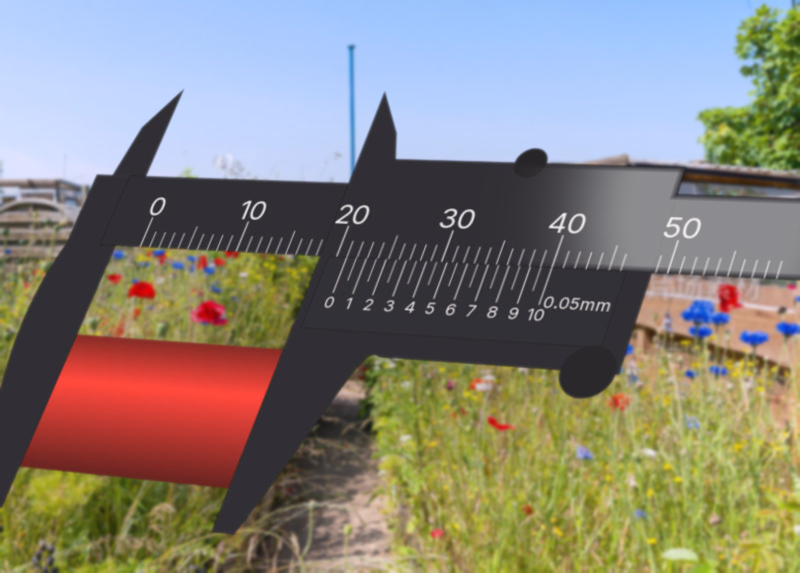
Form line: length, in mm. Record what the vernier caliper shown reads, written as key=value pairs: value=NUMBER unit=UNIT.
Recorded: value=21.0 unit=mm
